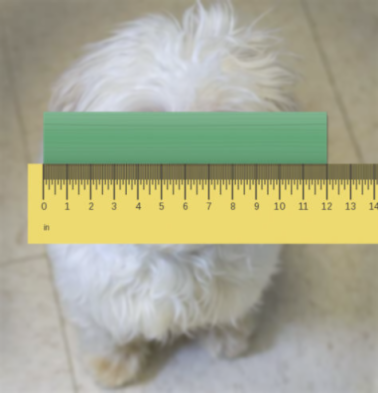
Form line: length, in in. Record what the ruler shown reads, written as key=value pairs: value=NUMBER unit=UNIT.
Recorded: value=12 unit=in
